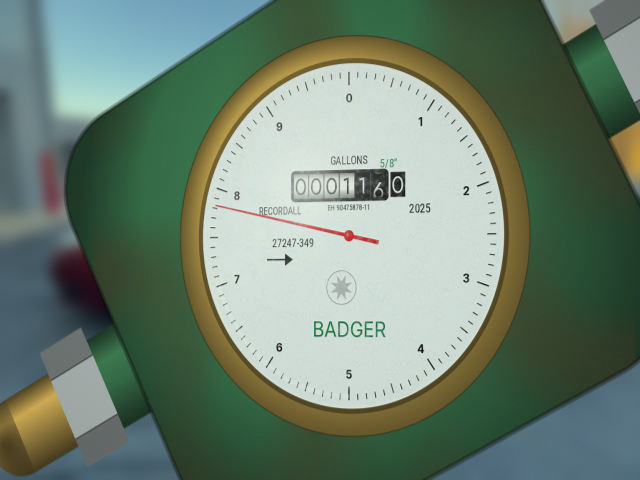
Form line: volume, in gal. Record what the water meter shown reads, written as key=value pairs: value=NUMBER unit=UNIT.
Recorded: value=1157.8 unit=gal
